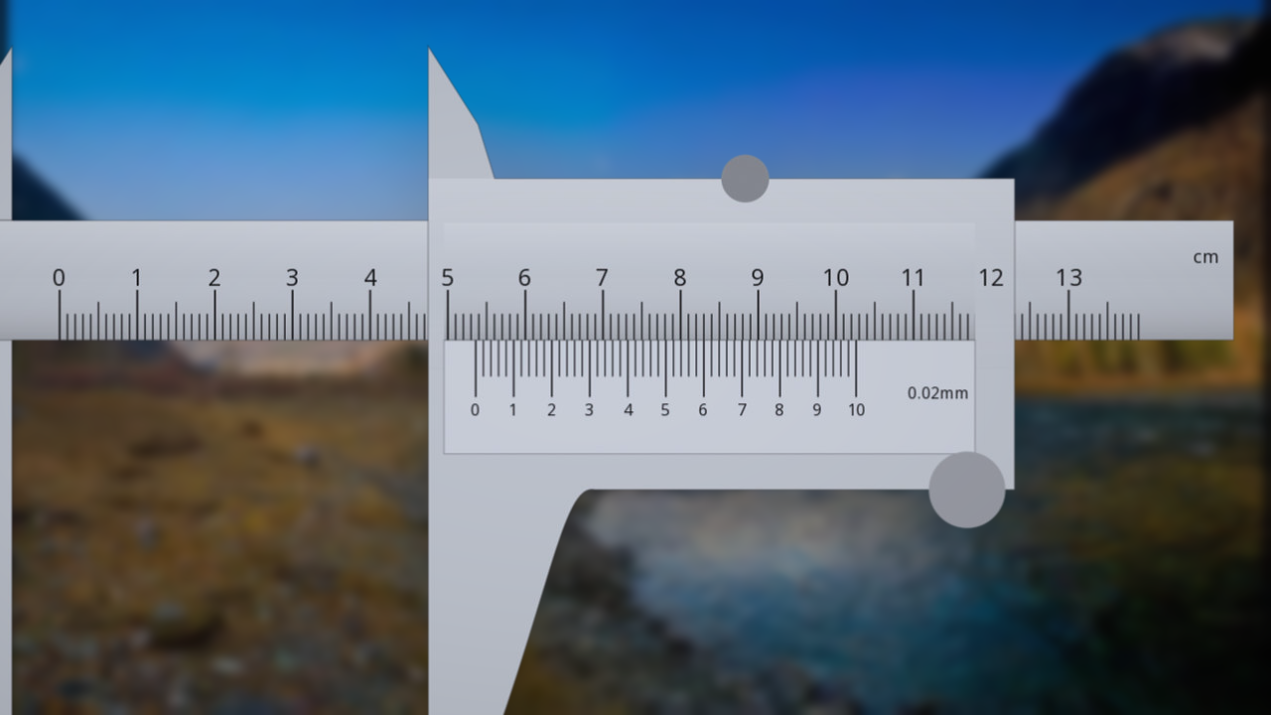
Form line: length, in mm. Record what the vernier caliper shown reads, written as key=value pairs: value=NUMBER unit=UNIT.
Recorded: value=53.6 unit=mm
